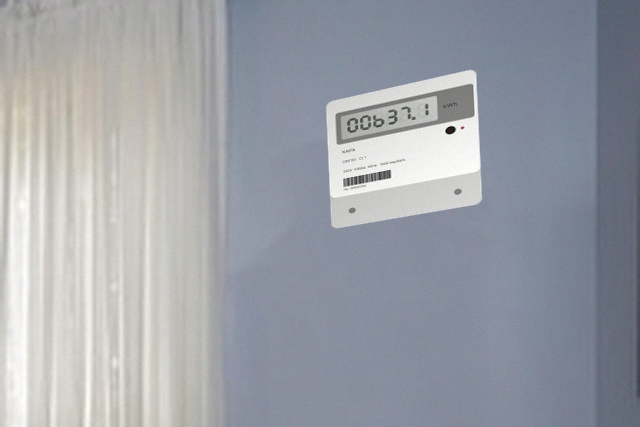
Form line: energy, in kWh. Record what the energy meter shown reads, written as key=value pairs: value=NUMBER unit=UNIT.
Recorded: value=637.1 unit=kWh
